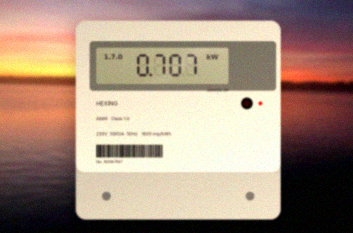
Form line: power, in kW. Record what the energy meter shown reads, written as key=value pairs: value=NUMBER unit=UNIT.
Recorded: value=0.707 unit=kW
